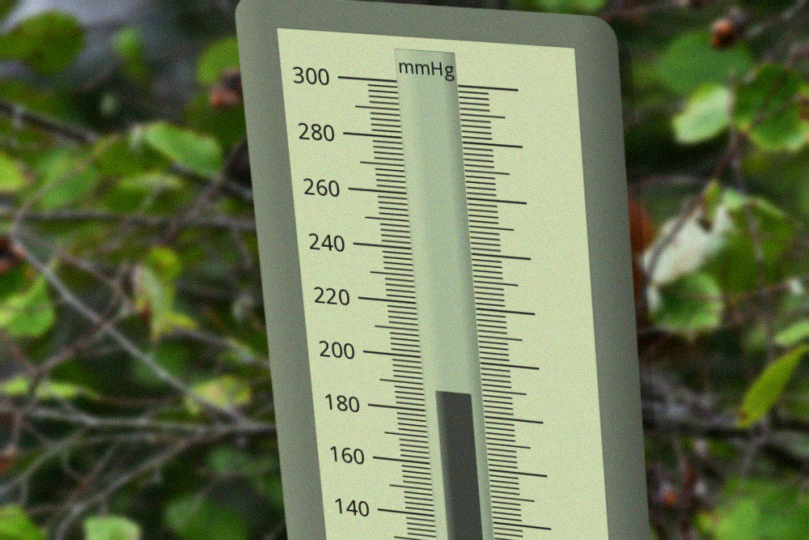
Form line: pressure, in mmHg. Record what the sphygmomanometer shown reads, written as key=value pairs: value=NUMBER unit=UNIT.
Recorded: value=188 unit=mmHg
